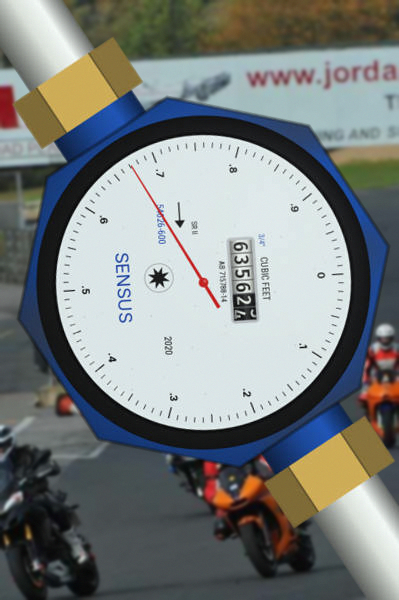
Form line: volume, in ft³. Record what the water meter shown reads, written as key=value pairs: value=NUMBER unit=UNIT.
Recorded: value=635623.67 unit=ft³
